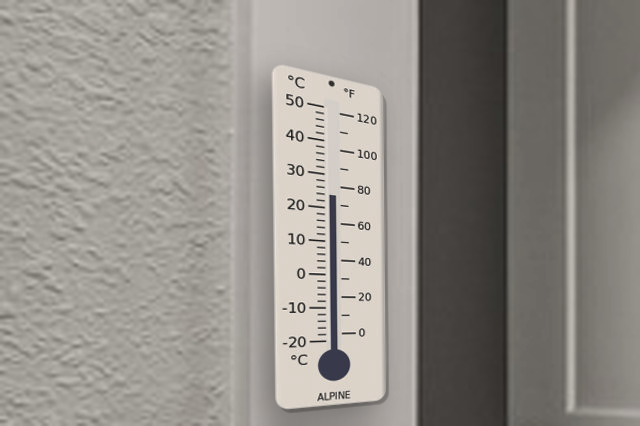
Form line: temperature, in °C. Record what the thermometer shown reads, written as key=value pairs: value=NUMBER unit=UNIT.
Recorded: value=24 unit=°C
